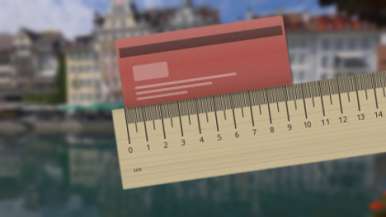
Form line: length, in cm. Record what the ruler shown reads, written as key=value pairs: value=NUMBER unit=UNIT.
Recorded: value=9.5 unit=cm
